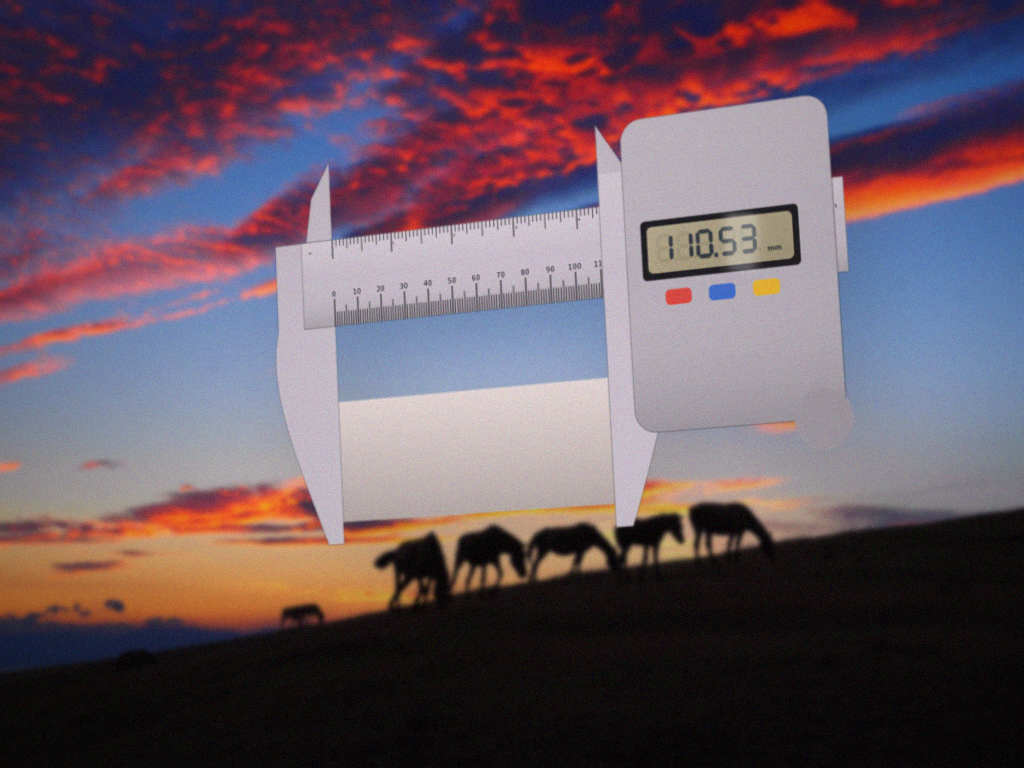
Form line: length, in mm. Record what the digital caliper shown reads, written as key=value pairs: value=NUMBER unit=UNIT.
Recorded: value=110.53 unit=mm
